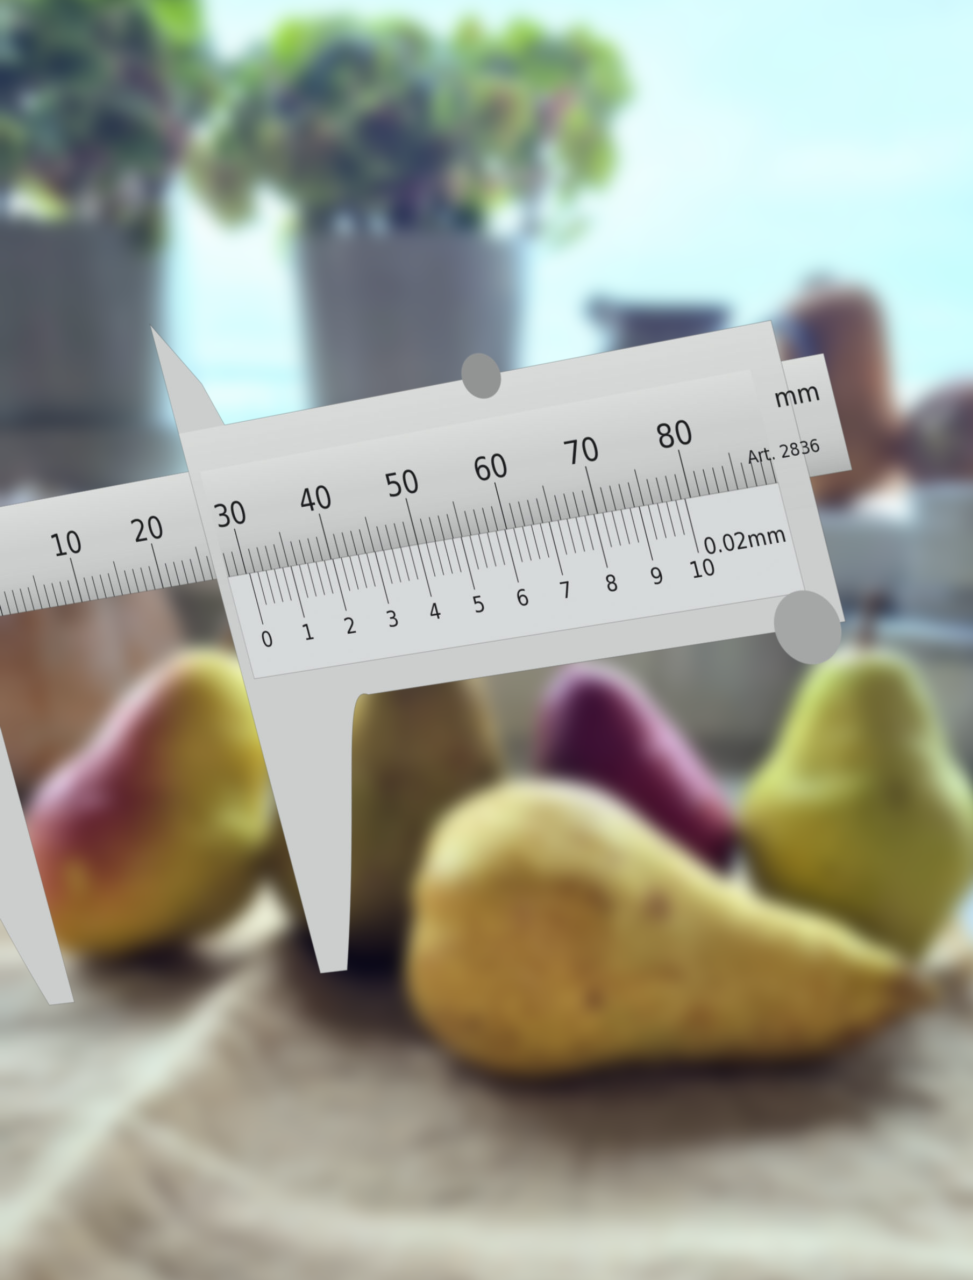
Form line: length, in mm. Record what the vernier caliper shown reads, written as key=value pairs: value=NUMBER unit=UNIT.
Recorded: value=30.4 unit=mm
